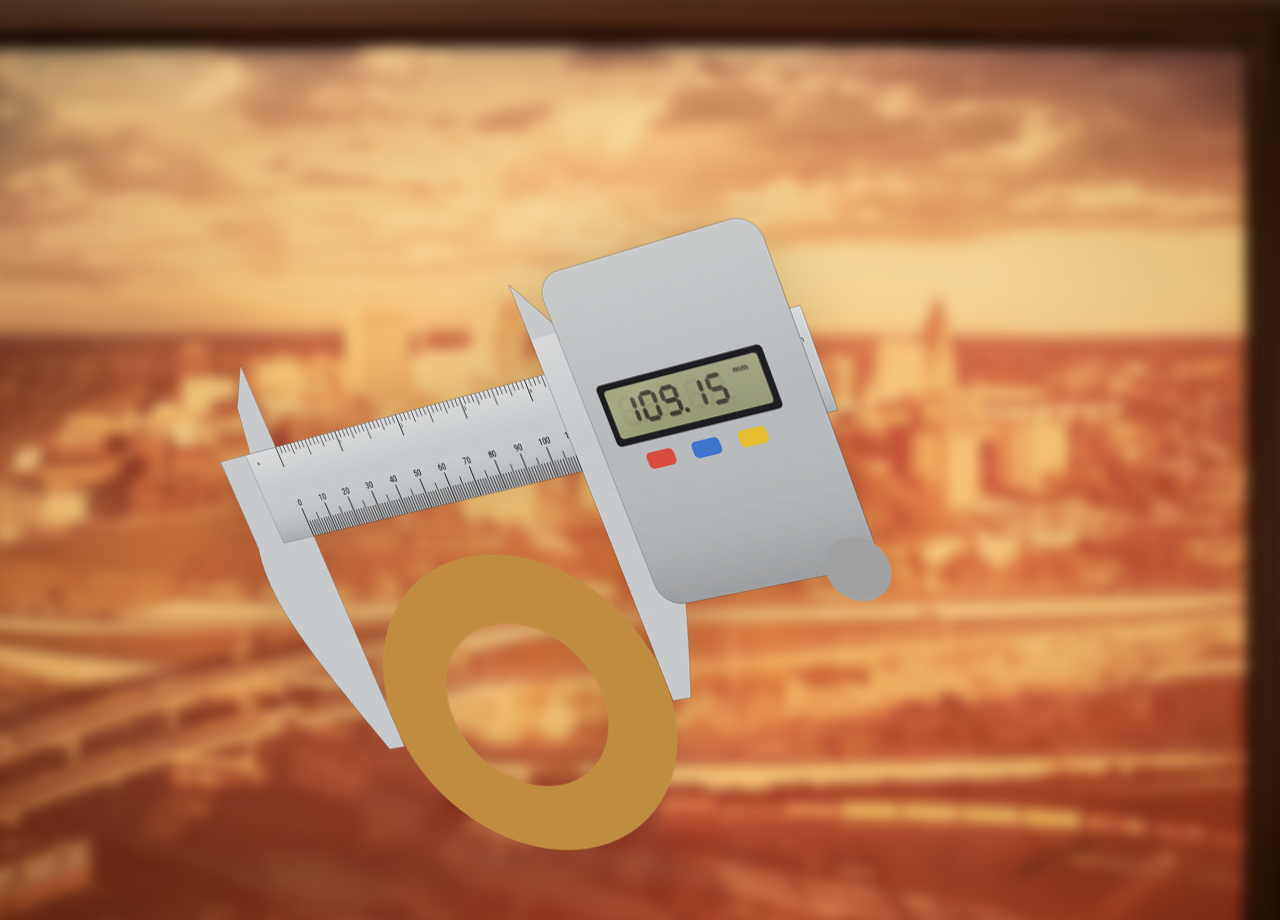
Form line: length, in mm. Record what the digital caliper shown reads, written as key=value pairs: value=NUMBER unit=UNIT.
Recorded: value=109.15 unit=mm
